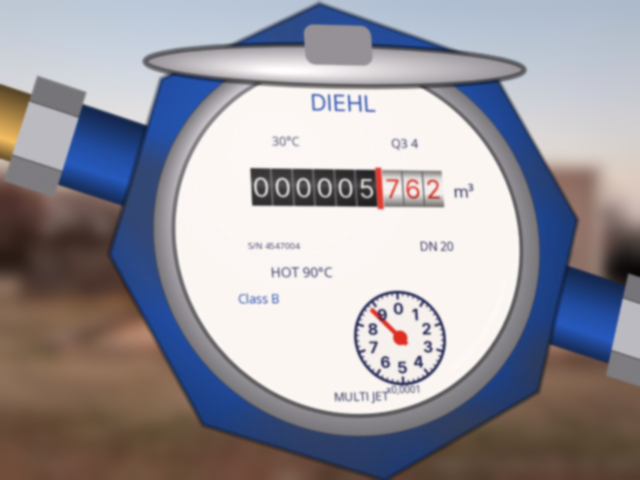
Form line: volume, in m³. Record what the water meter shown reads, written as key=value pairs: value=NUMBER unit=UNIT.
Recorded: value=5.7628 unit=m³
